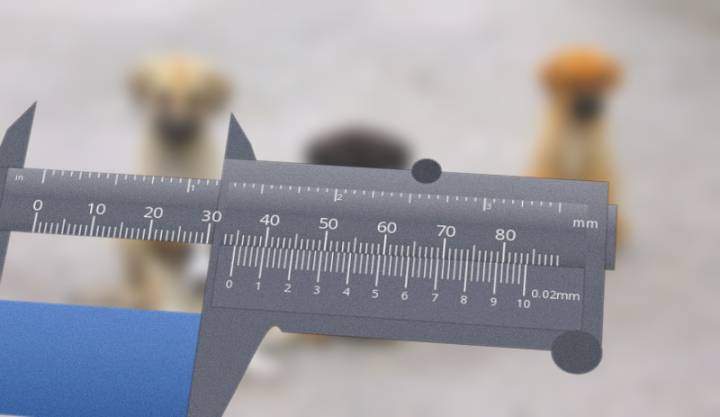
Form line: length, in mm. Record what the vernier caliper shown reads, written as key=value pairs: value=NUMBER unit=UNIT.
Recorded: value=34.8 unit=mm
